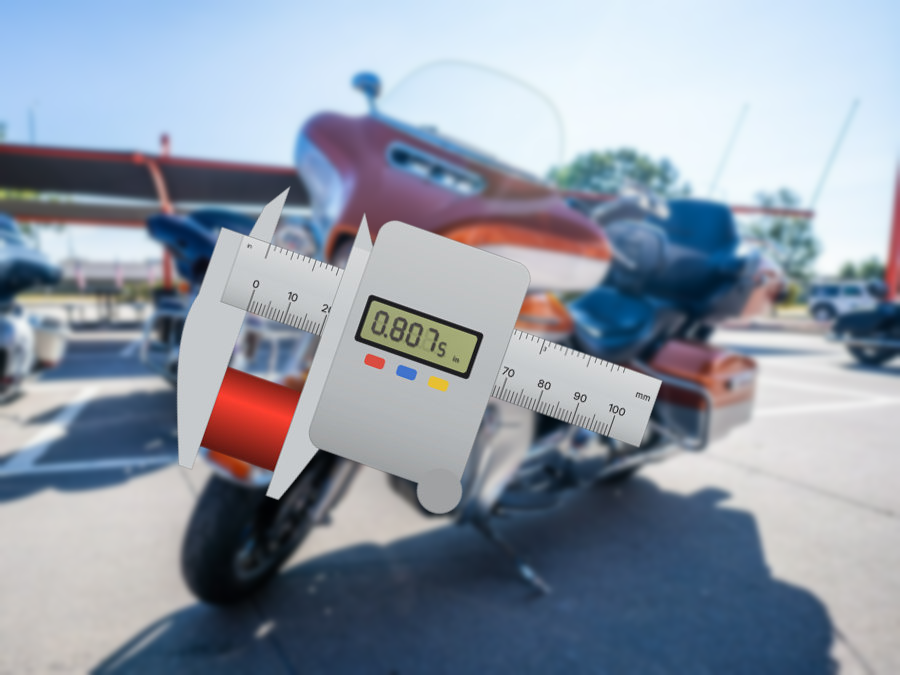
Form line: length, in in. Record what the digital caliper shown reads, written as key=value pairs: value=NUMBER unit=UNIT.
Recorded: value=0.8075 unit=in
